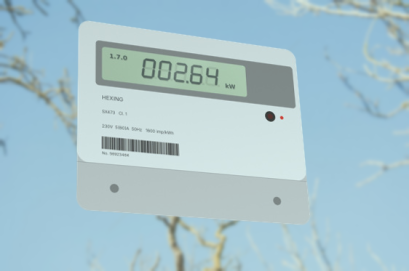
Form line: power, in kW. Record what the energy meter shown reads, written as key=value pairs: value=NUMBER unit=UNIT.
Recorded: value=2.64 unit=kW
